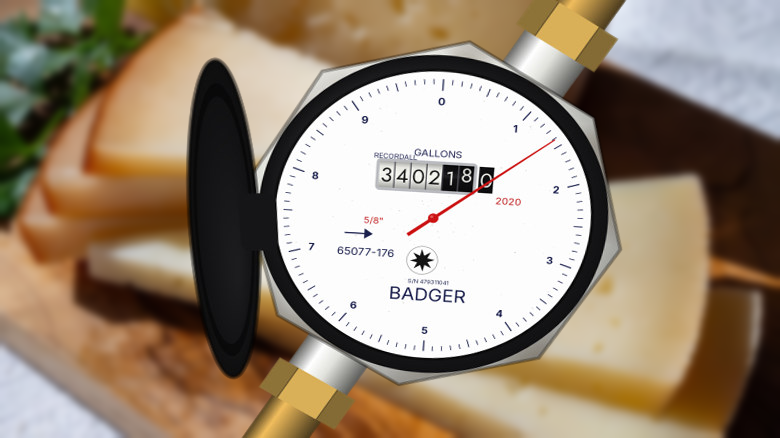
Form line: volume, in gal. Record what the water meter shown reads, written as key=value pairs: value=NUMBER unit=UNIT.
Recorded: value=3402181.4 unit=gal
